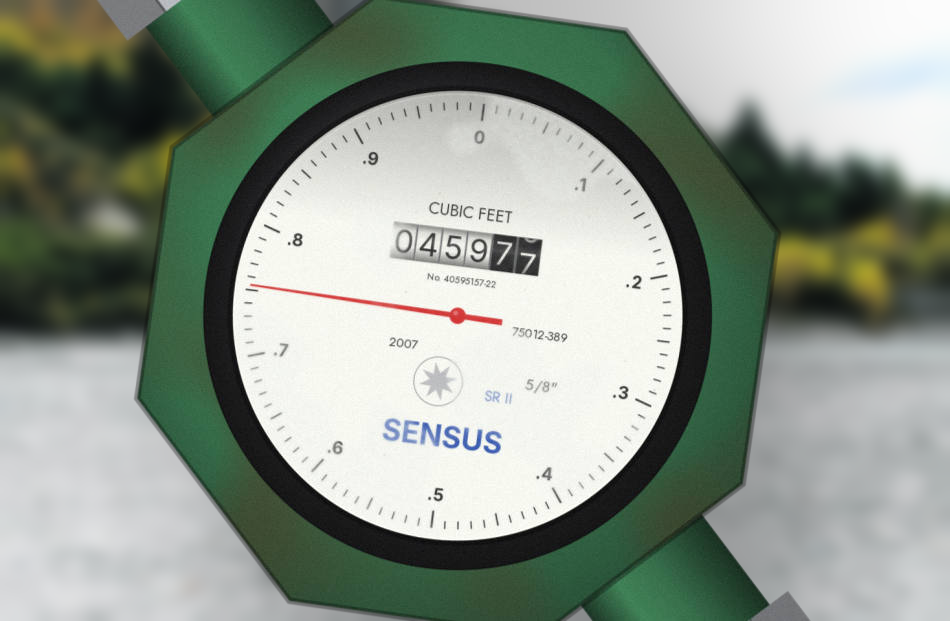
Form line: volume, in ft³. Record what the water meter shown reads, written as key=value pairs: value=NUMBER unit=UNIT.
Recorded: value=45976.75 unit=ft³
